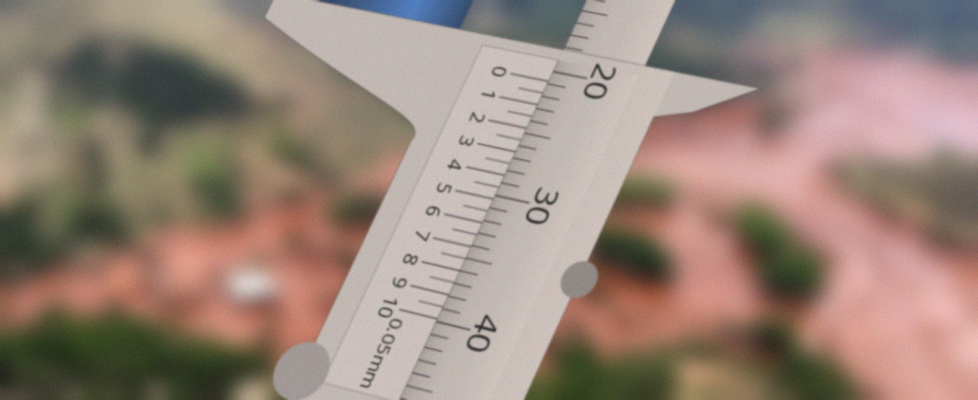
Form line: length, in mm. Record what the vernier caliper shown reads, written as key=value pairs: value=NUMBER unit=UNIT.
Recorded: value=20.8 unit=mm
